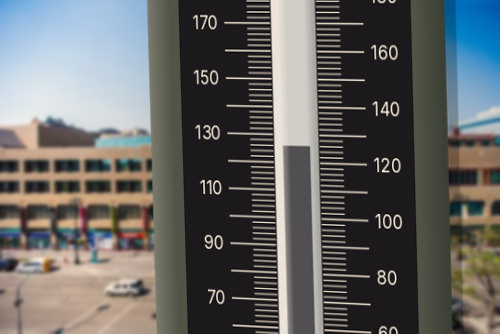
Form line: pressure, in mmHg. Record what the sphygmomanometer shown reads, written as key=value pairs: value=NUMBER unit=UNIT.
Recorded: value=126 unit=mmHg
